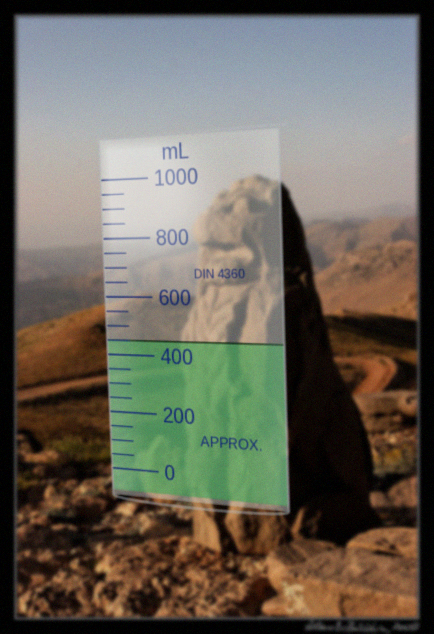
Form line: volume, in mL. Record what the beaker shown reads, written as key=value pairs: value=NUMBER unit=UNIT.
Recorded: value=450 unit=mL
